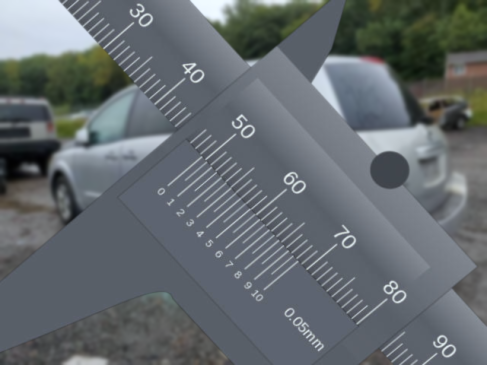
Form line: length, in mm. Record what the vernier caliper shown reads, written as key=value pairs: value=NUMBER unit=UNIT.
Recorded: value=49.4 unit=mm
